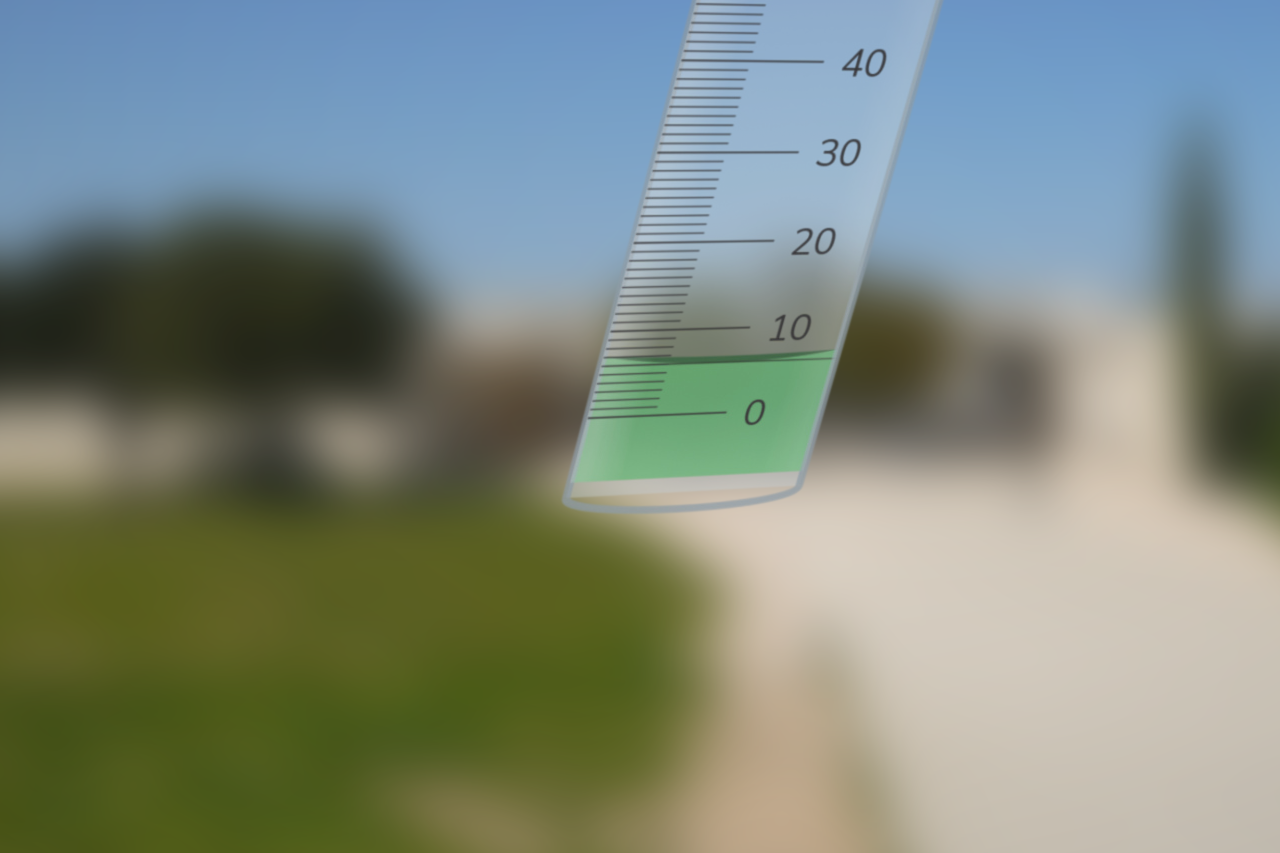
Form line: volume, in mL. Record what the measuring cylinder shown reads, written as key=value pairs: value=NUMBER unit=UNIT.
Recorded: value=6 unit=mL
